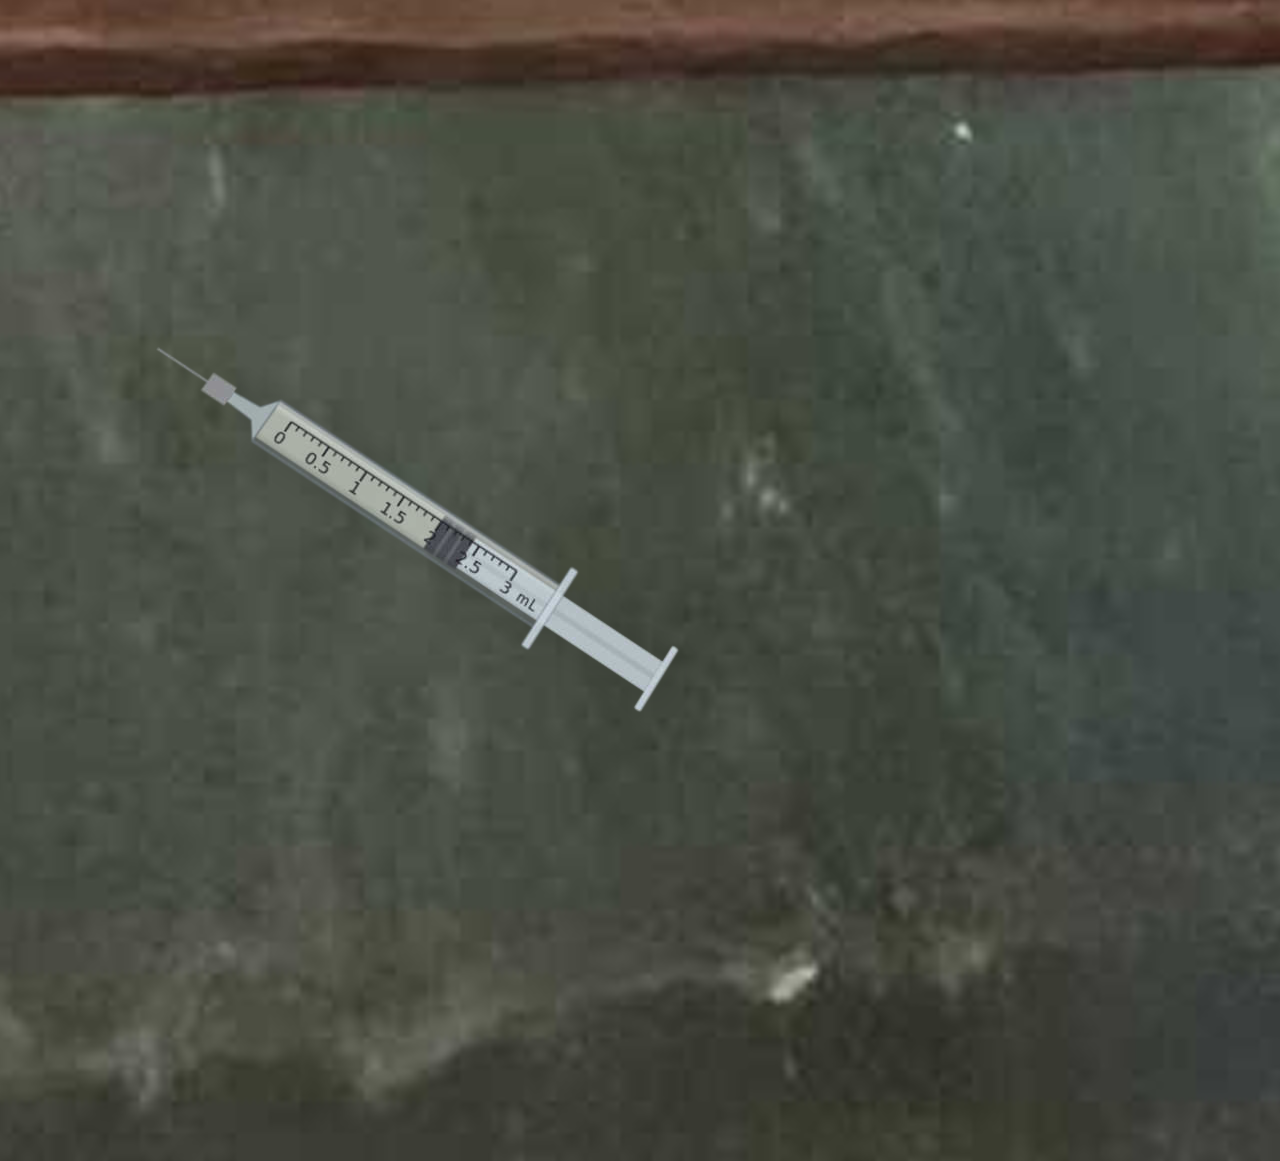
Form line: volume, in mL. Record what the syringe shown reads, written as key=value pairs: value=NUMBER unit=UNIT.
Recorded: value=2 unit=mL
